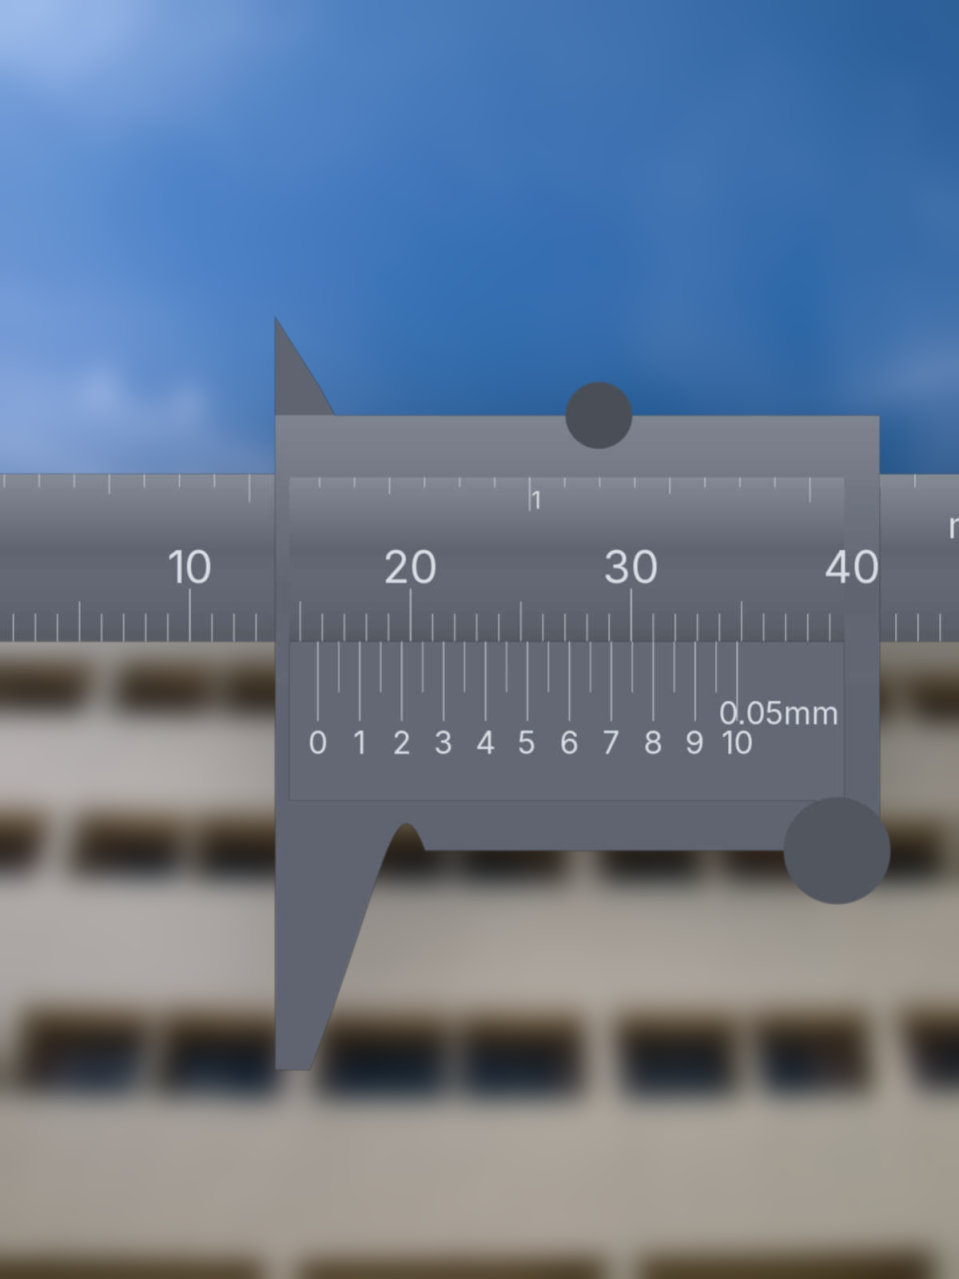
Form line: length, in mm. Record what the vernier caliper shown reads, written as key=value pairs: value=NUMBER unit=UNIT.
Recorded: value=15.8 unit=mm
